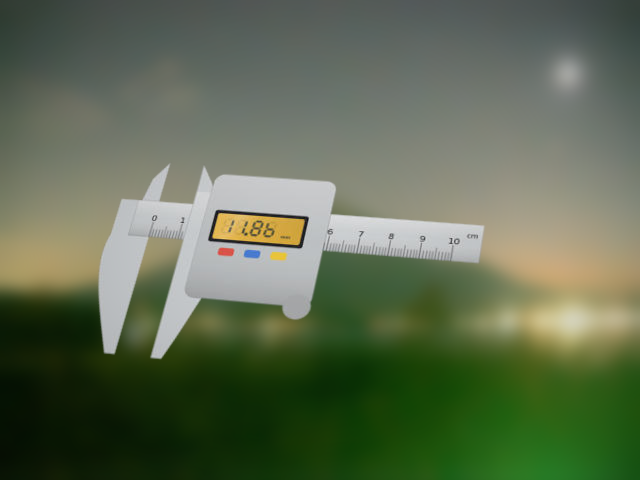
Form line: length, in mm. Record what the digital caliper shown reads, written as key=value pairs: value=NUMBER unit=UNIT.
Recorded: value=11.86 unit=mm
